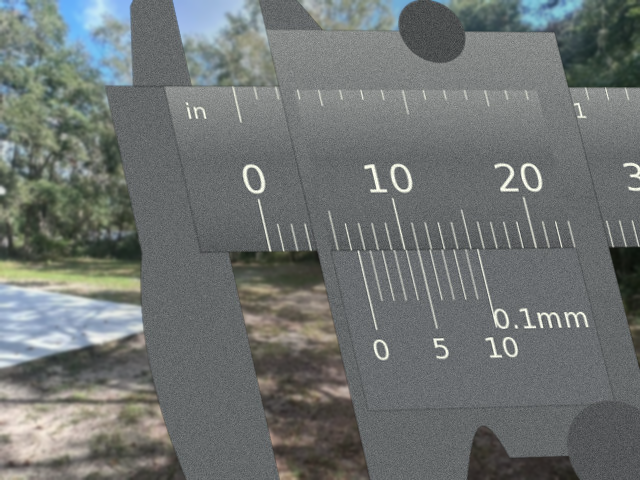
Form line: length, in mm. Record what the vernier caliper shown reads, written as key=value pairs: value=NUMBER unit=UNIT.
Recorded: value=6.5 unit=mm
